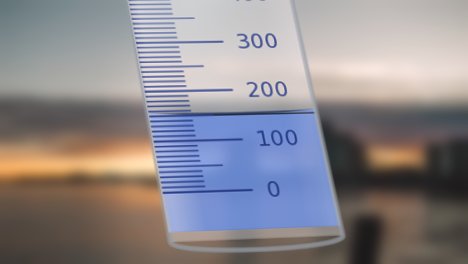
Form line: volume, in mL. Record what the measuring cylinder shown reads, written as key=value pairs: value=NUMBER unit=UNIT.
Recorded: value=150 unit=mL
